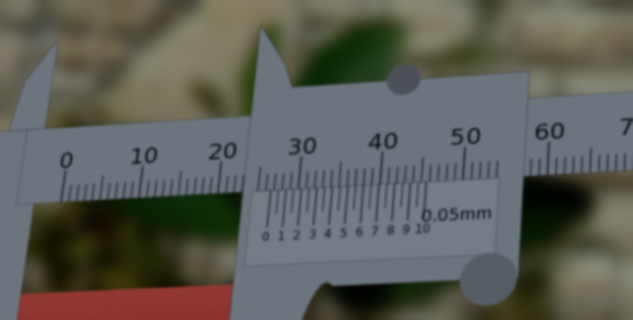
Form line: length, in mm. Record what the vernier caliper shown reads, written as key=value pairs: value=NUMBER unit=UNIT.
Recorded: value=26.6 unit=mm
